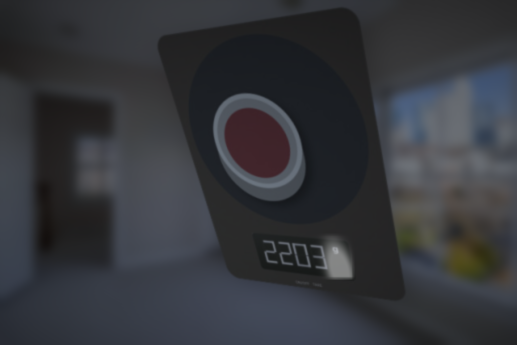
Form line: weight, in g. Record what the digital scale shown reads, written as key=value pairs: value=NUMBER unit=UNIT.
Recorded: value=2203 unit=g
